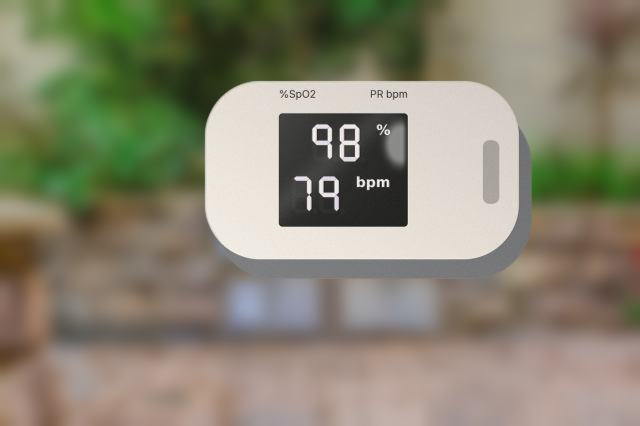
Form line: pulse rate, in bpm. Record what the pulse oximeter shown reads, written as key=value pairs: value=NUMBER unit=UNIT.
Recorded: value=79 unit=bpm
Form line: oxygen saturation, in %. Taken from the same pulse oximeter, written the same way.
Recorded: value=98 unit=%
